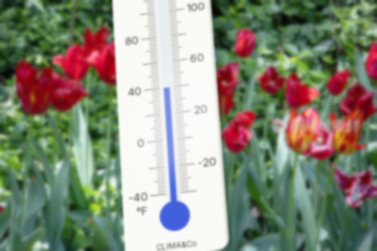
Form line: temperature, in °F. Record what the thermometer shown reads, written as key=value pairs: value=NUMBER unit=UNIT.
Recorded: value=40 unit=°F
